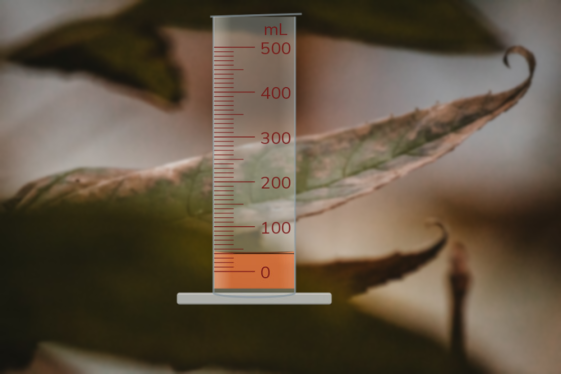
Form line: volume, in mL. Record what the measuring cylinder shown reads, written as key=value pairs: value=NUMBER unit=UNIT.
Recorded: value=40 unit=mL
